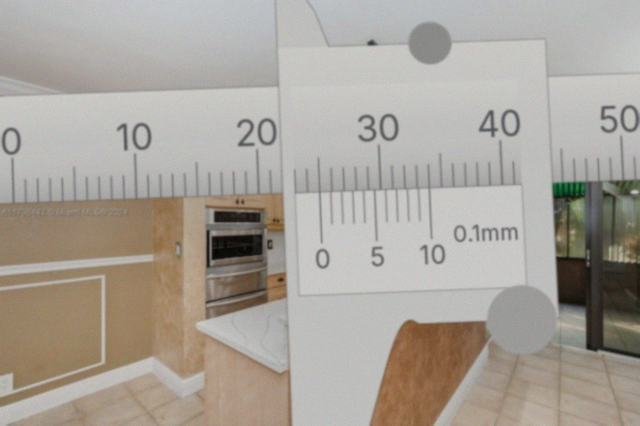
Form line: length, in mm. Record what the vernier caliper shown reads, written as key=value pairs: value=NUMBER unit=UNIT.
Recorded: value=25.0 unit=mm
